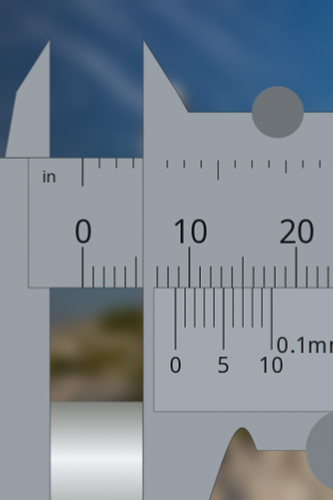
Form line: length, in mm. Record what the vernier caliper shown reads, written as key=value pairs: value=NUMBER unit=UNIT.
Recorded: value=8.7 unit=mm
